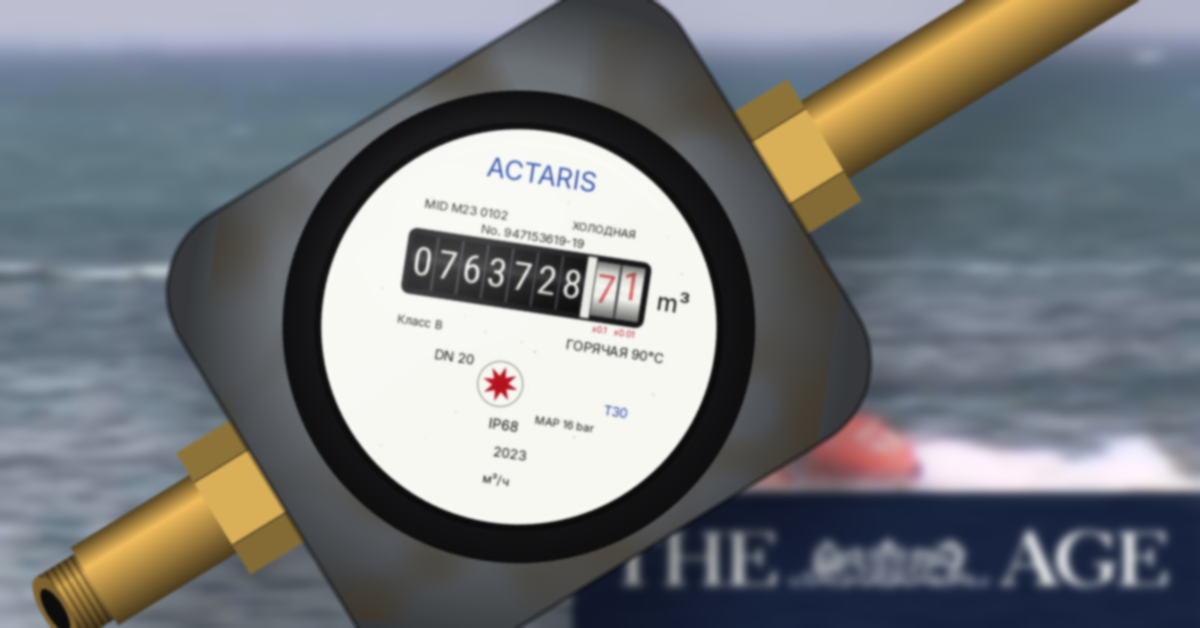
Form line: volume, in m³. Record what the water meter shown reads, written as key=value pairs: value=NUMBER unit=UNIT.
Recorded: value=763728.71 unit=m³
